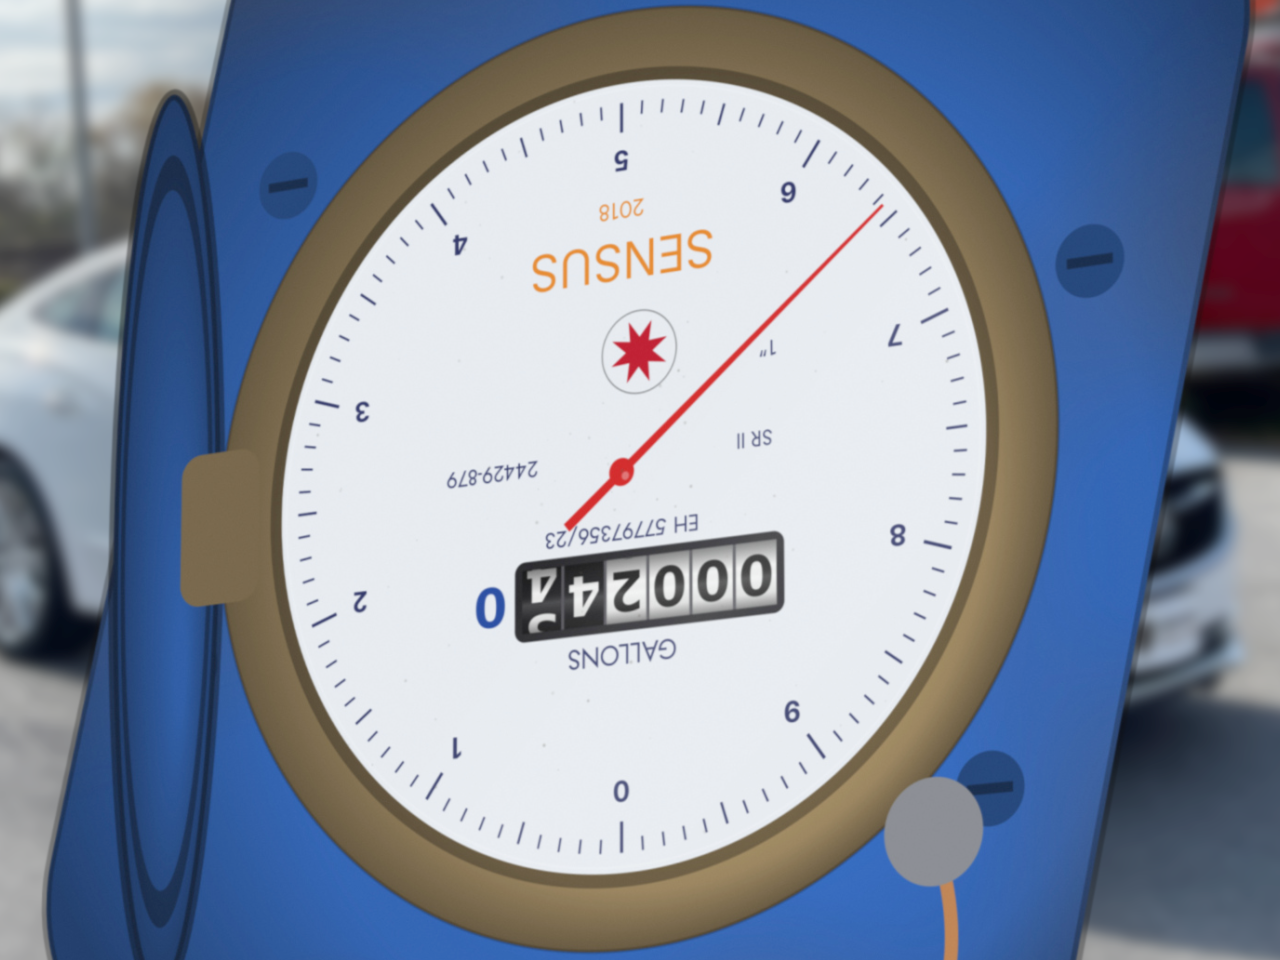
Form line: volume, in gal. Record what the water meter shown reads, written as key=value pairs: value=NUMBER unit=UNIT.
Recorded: value=2436.4 unit=gal
